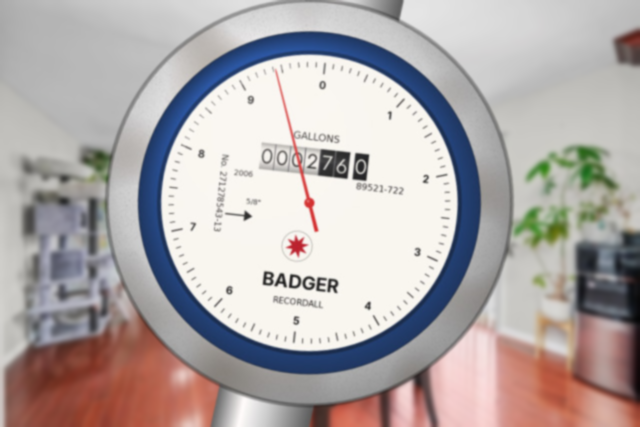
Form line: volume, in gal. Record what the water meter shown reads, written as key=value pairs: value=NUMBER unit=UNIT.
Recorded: value=2759.4 unit=gal
